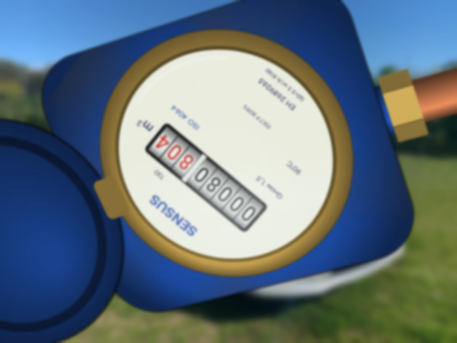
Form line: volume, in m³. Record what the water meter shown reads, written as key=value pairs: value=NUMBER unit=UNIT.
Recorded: value=80.804 unit=m³
